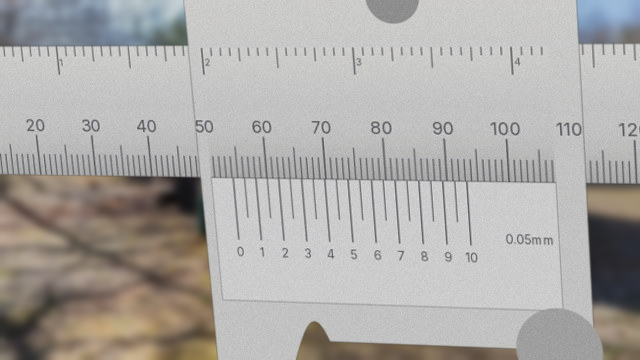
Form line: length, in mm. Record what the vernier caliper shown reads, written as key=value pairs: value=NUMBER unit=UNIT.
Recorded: value=54.2 unit=mm
